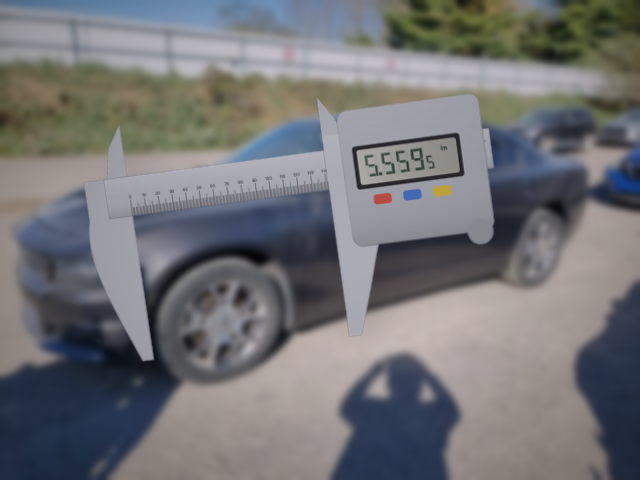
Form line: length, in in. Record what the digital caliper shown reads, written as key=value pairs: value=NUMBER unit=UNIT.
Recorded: value=5.5595 unit=in
